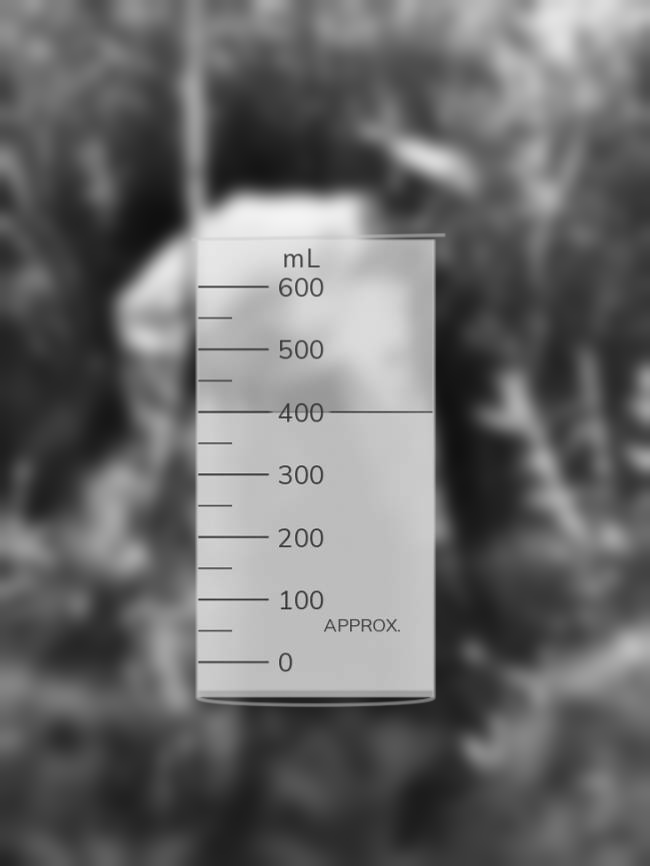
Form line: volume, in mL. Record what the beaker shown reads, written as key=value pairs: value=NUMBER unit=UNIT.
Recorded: value=400 unit=mL
